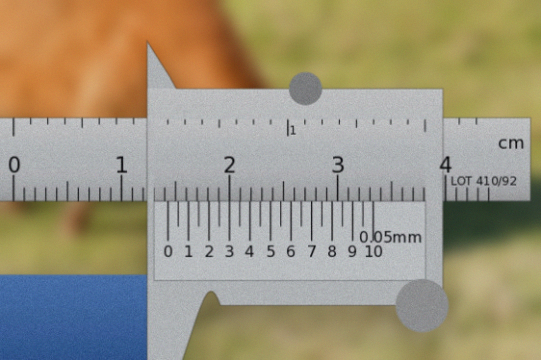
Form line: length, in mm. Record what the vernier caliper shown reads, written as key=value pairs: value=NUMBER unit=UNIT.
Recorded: value=14.3 unit=mm
